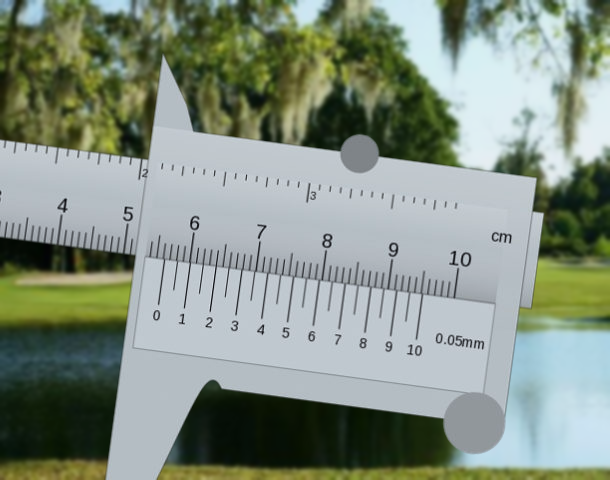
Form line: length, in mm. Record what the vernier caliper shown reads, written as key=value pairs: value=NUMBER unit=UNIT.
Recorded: value=56.2 unit=mm
